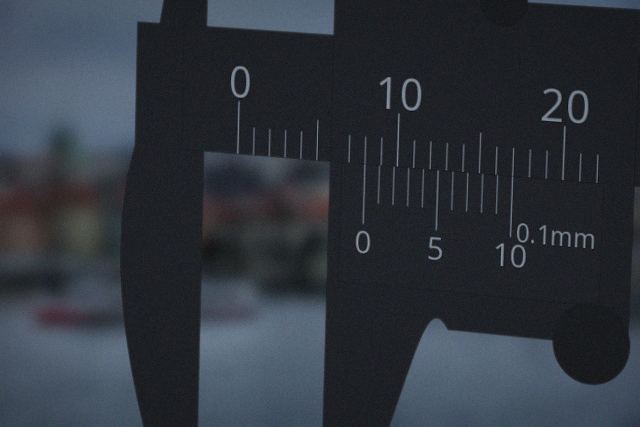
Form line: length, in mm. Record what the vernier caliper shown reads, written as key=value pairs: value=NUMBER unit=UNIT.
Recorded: value=8.0 unit=mm
